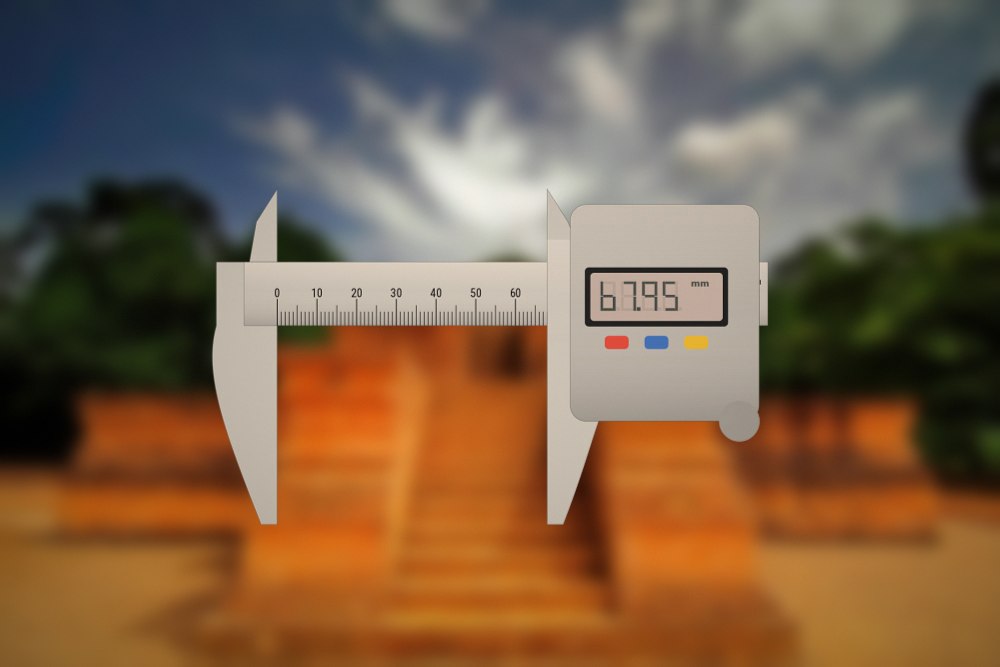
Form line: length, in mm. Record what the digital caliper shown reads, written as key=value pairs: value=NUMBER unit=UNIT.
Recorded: value=67.95 unit=mm
